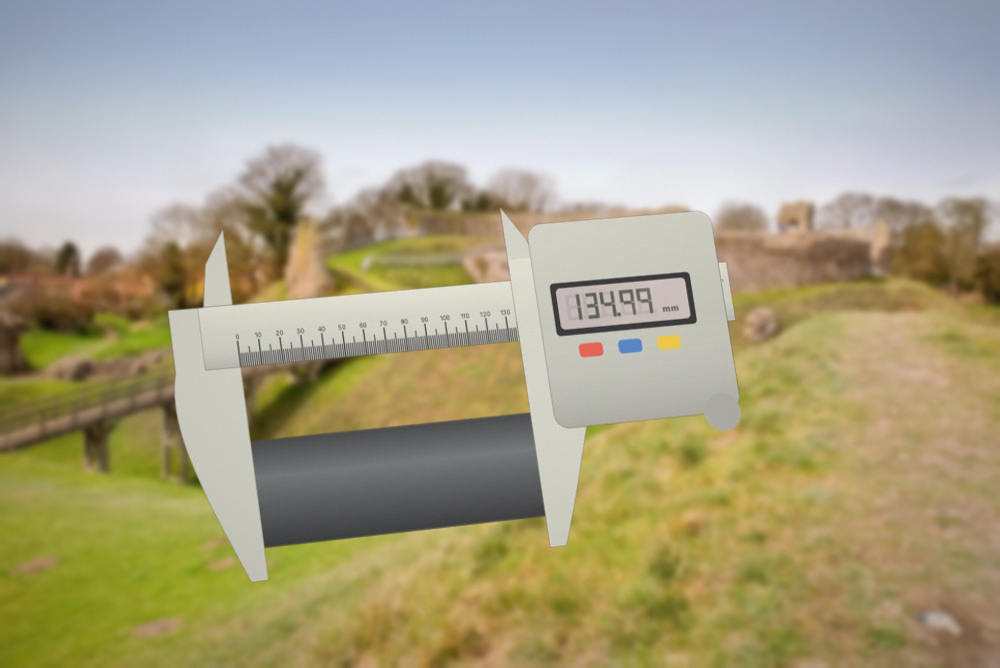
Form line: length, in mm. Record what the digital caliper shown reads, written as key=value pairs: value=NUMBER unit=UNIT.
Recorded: value=134.99 unit=mm
